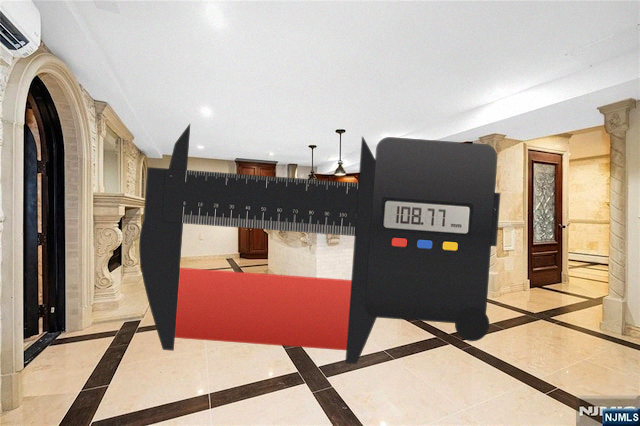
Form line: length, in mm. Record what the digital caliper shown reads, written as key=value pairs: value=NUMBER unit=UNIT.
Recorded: value=108.77 unit=mm
